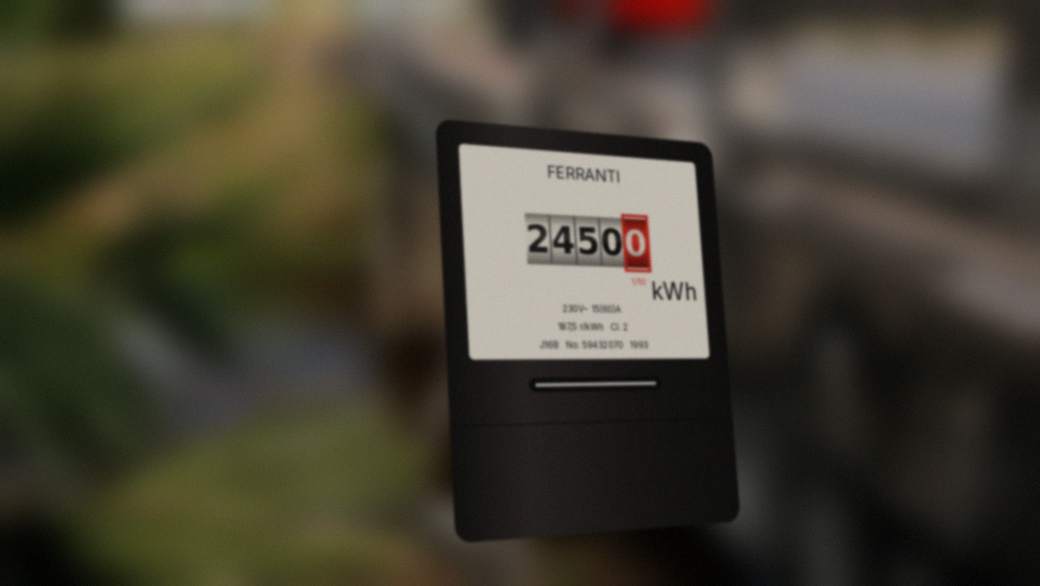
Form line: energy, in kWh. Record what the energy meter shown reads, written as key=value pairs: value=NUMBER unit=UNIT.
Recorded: value=2450.0 unit=kWh
